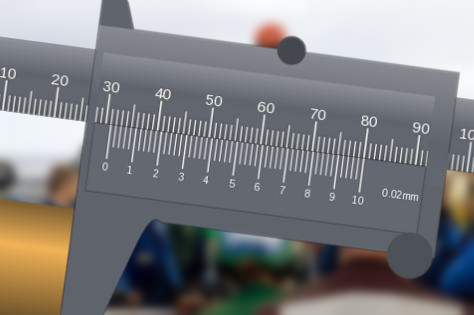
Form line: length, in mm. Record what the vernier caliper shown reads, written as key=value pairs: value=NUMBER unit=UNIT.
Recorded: value=31.0 unit=mm
